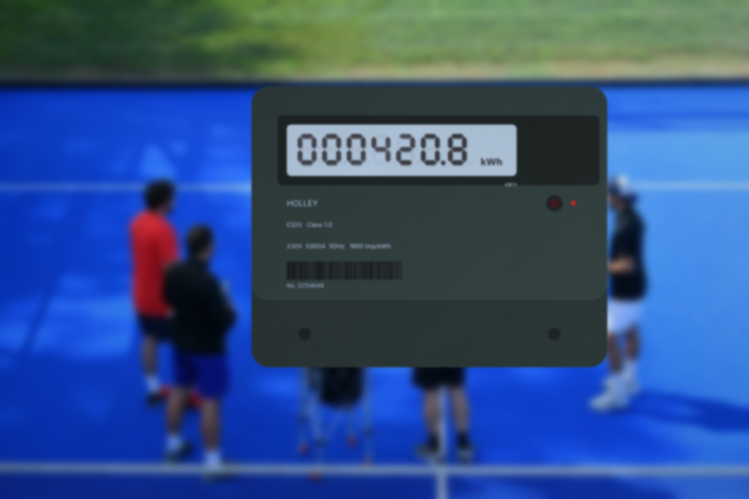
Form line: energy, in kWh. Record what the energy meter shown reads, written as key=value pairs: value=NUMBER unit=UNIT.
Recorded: value=420.8 unit=kWh
